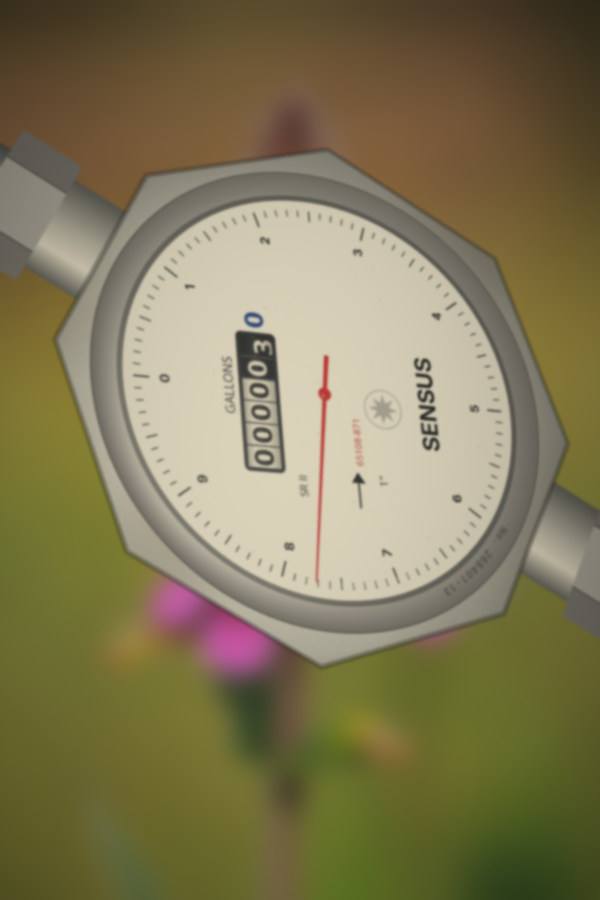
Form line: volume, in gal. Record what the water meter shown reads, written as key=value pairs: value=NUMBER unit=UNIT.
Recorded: value=27.7 unit=gal
